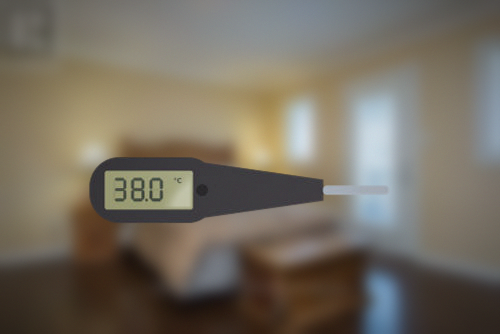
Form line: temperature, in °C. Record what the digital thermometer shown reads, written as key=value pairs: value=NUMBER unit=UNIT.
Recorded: value=38.0 unit=°C
